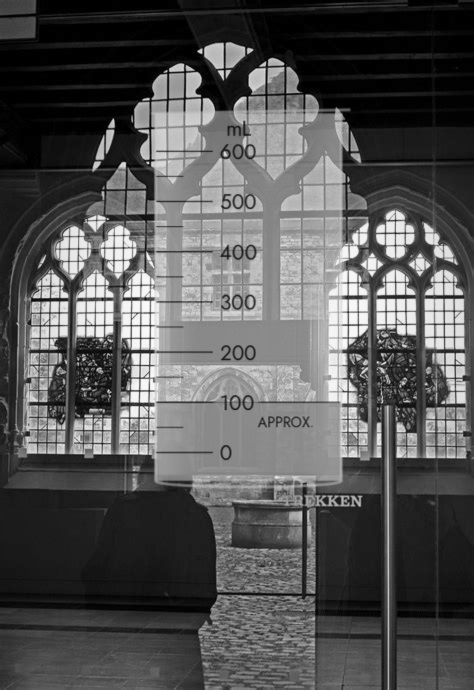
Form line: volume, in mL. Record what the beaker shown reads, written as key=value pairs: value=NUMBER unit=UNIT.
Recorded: value=100 unit=mL
